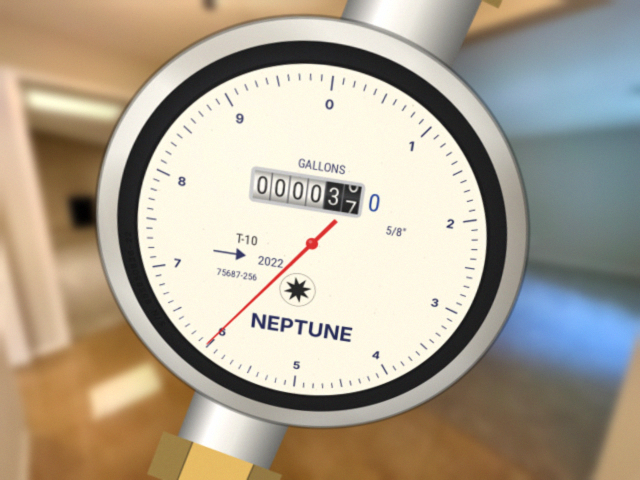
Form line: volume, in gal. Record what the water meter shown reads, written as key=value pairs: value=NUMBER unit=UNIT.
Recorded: value=366.0 unit=gal
